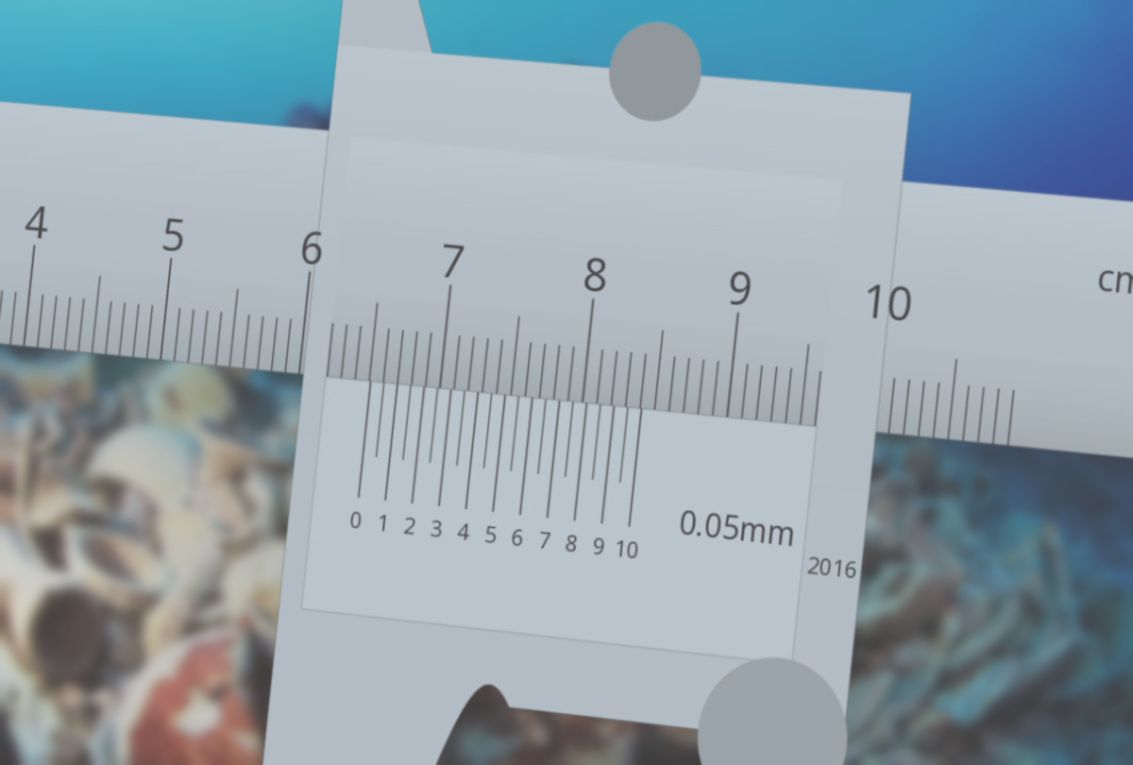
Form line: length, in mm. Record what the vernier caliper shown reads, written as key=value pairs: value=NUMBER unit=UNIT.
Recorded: value=65.1 unit=mm
